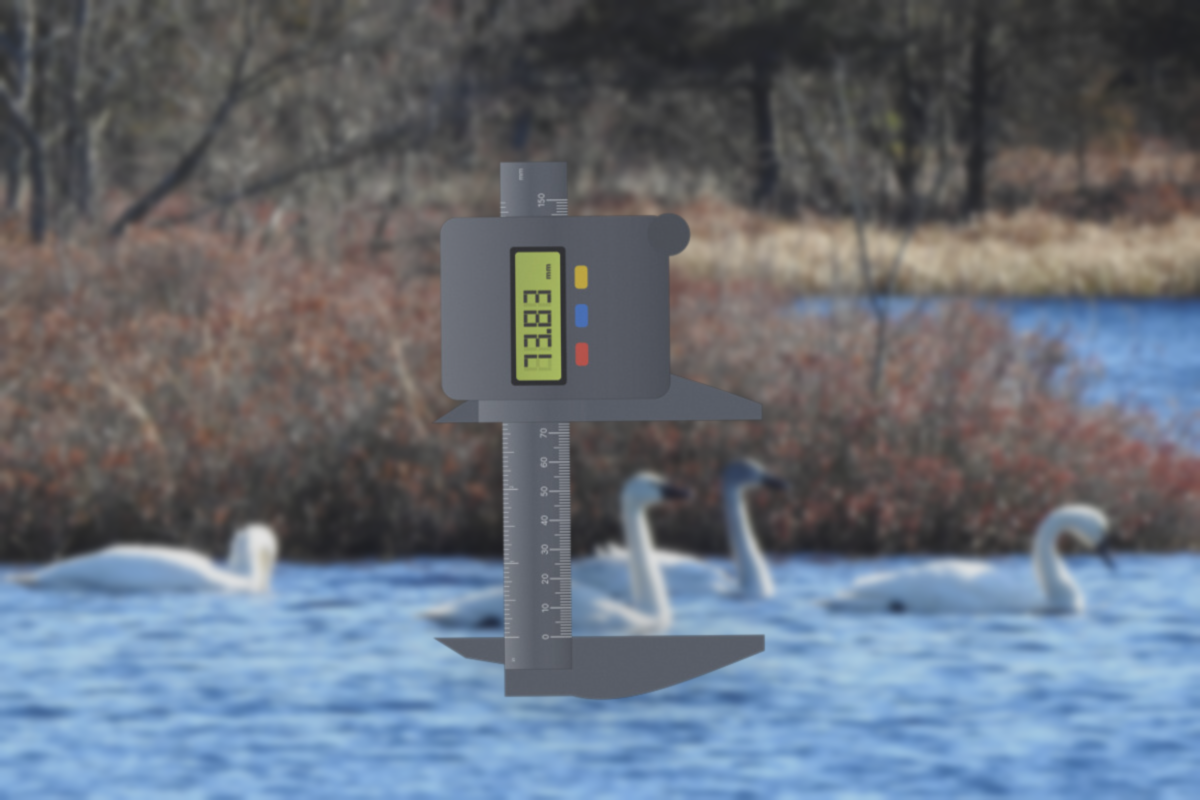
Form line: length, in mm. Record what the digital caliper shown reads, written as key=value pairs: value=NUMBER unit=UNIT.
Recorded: value=73.83 unit=mm
